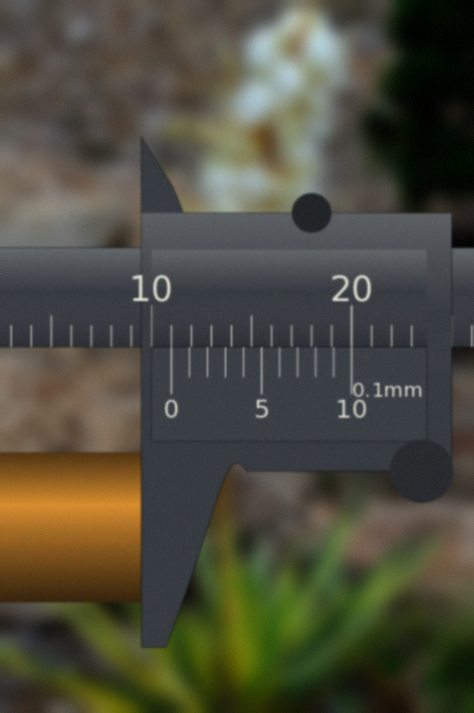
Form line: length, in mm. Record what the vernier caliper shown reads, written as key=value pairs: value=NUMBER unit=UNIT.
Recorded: value=11.0 unit=mm
